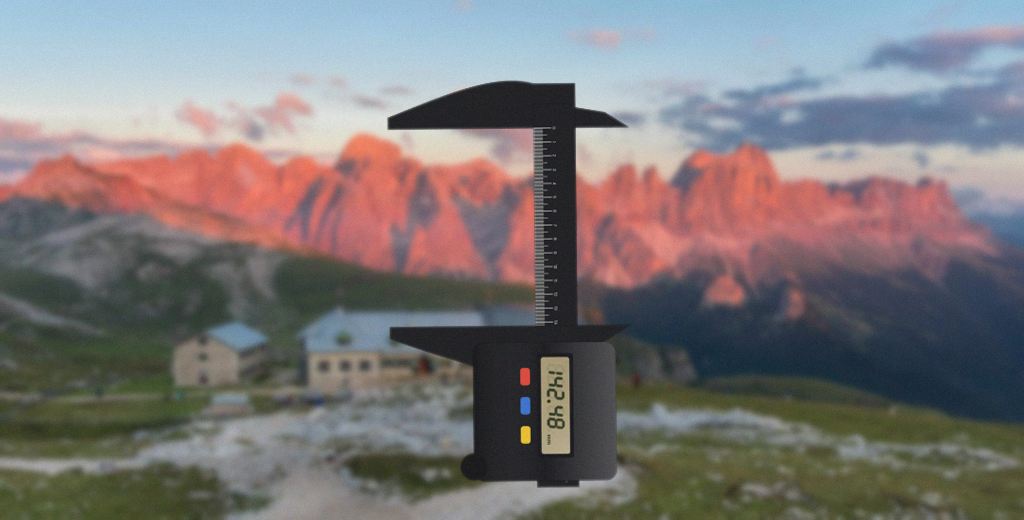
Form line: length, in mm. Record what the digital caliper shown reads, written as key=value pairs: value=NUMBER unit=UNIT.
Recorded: value=142.48 unit=mm
